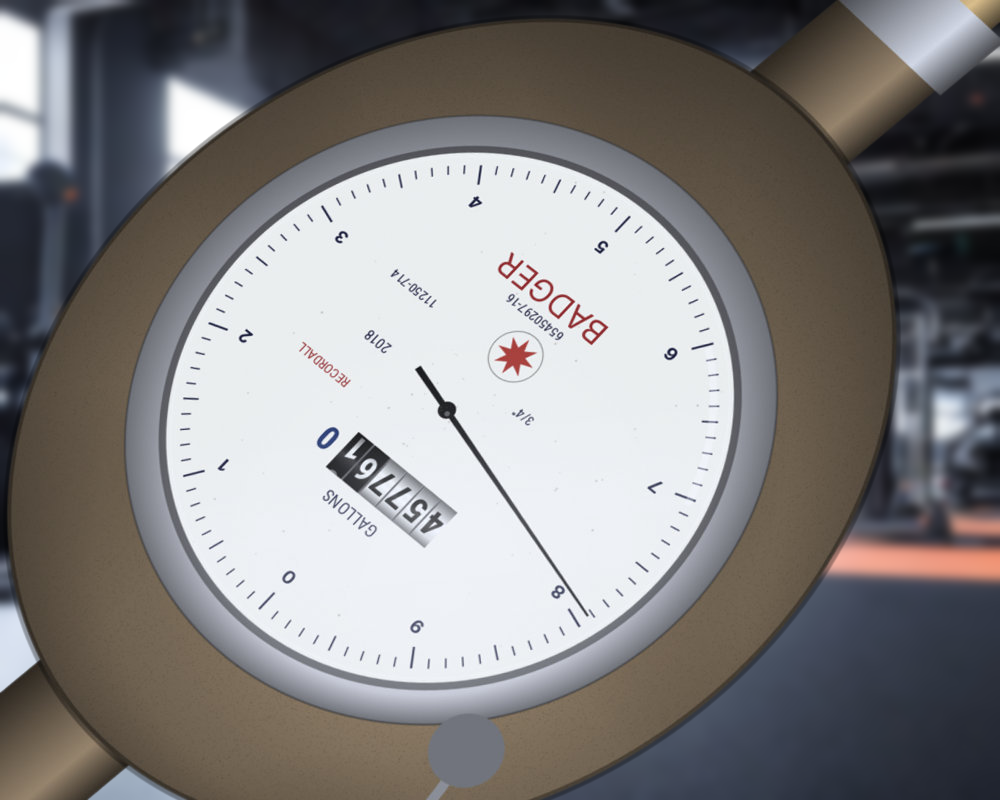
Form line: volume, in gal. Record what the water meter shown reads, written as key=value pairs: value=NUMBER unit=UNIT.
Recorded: value=4577607.9 unit=gal
